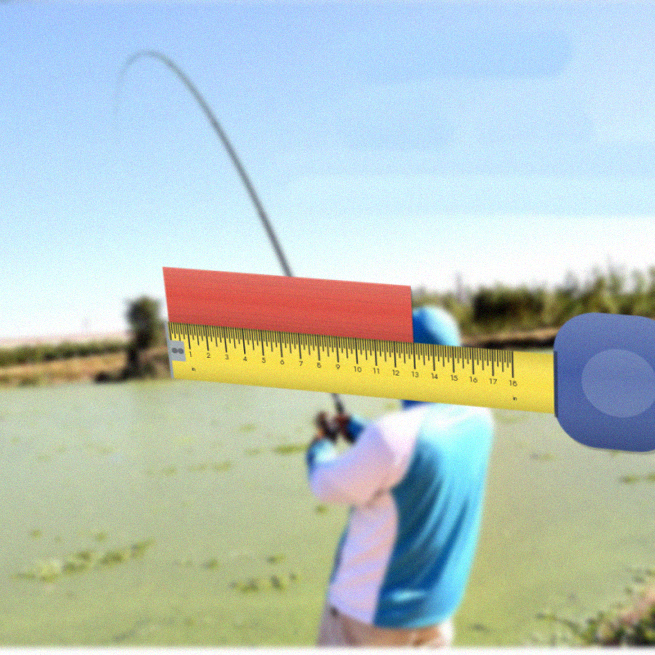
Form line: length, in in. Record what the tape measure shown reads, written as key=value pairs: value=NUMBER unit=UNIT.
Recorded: value=13 unit=in
